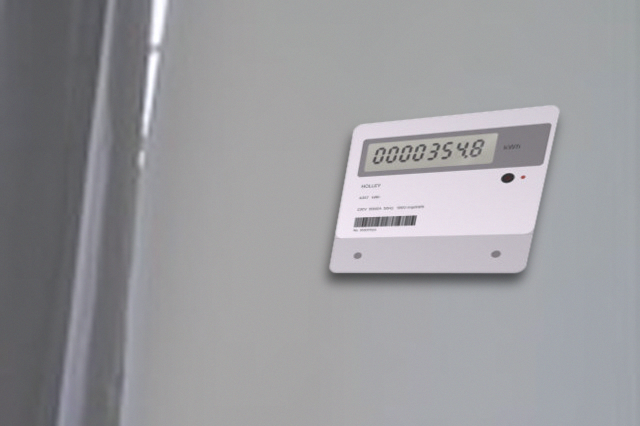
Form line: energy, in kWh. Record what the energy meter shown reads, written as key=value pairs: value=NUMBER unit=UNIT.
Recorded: value=354.8 unit=kWh
